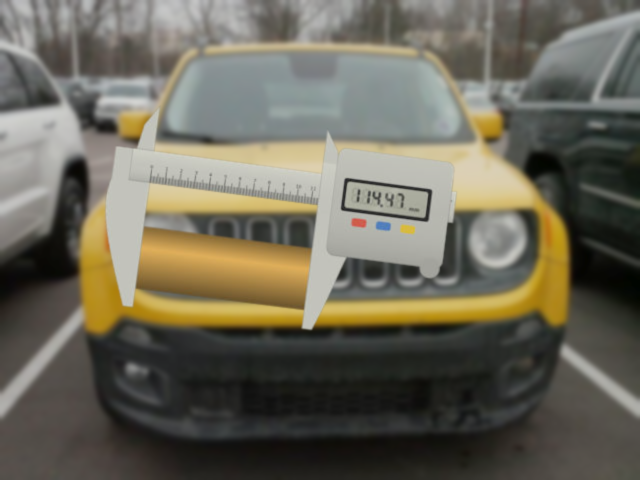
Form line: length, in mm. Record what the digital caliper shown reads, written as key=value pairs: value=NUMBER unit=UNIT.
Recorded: value=114.47 unit=mm
